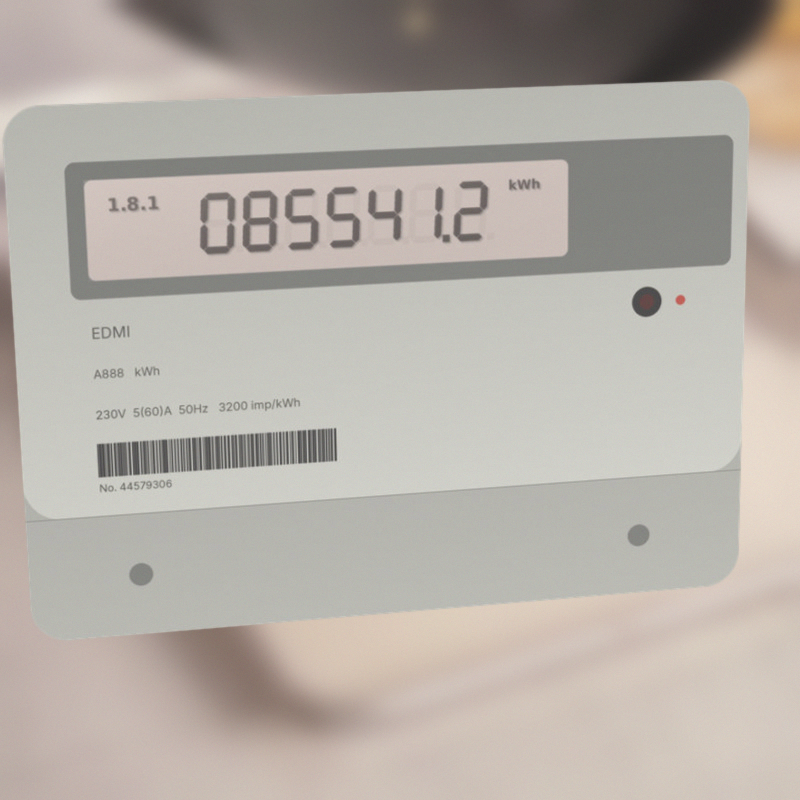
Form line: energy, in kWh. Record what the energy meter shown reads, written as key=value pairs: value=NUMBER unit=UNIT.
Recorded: value=85541.2 unit=kWh
